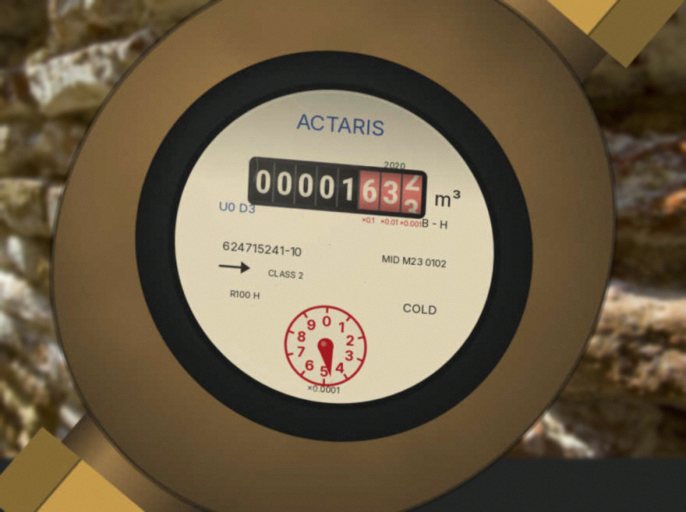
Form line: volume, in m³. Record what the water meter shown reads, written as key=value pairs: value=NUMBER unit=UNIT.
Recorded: value=1.6324 unit=m³
